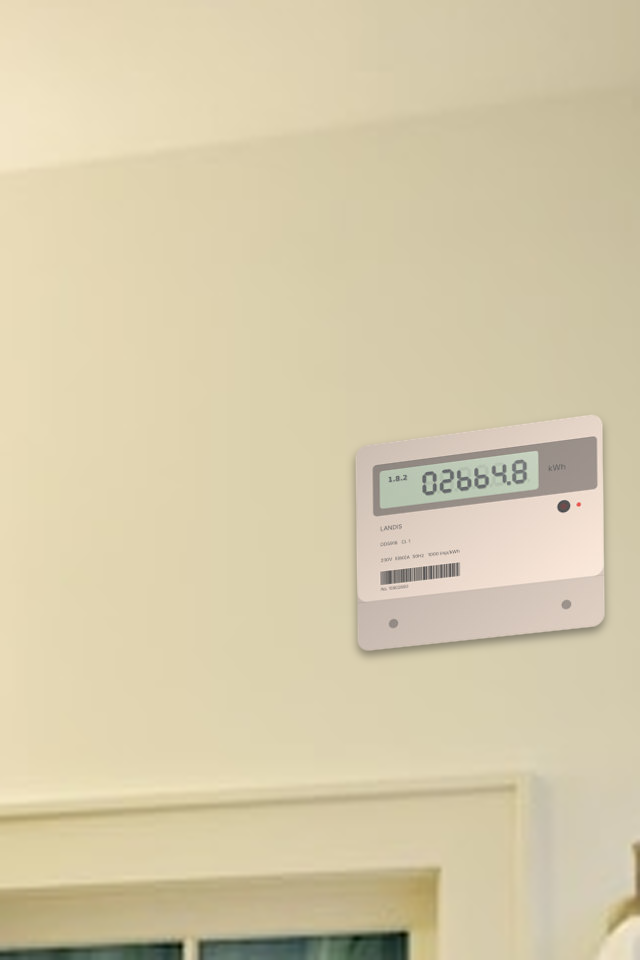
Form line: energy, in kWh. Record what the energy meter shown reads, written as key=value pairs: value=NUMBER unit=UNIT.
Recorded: value=2664.8 unit=kWh
